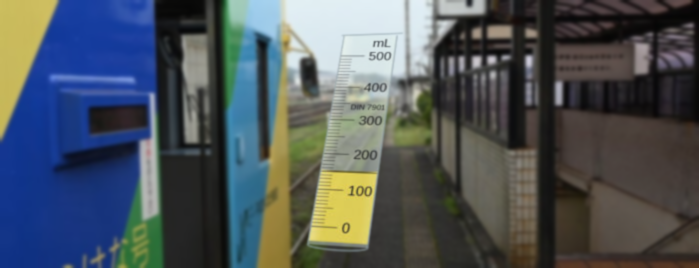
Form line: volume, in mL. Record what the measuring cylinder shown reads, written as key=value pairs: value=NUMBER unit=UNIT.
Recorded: value=150 unit=mL
